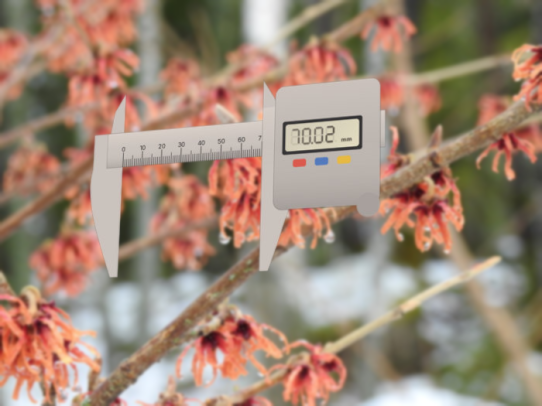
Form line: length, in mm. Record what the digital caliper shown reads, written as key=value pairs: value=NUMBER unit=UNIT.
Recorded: value=70.02 unit=mm
